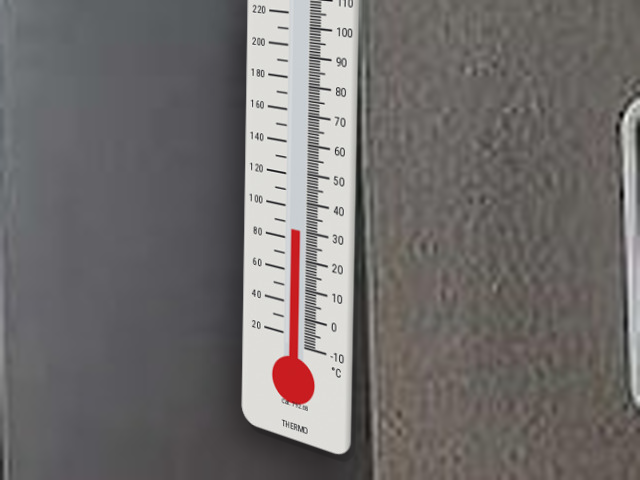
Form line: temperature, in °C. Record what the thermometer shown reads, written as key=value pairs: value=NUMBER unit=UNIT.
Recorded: value=30 unit=°C
